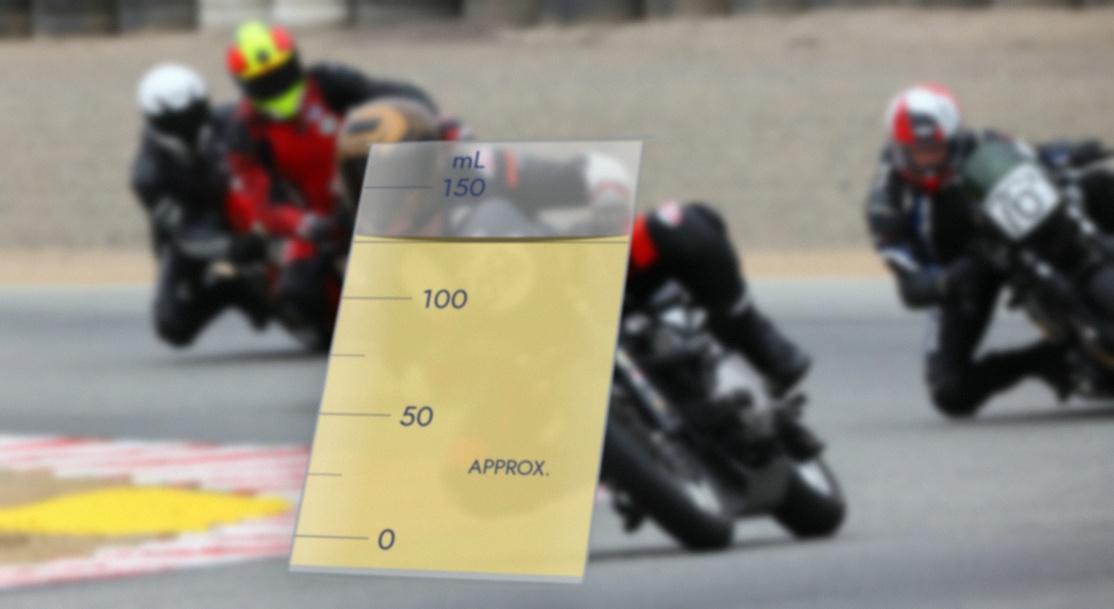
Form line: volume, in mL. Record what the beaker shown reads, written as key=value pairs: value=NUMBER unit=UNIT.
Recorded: value=125 unit=mL
